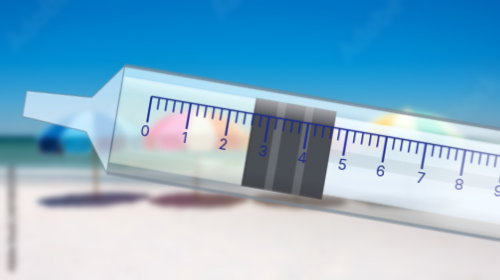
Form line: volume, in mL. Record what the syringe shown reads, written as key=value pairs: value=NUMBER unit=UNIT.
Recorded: value=2.6 unit=mL
